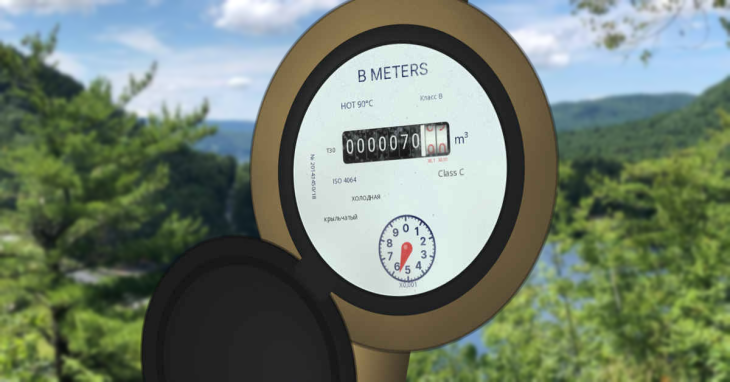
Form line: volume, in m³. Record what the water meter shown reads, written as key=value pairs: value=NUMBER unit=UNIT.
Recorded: value=70.895 unit=m³
